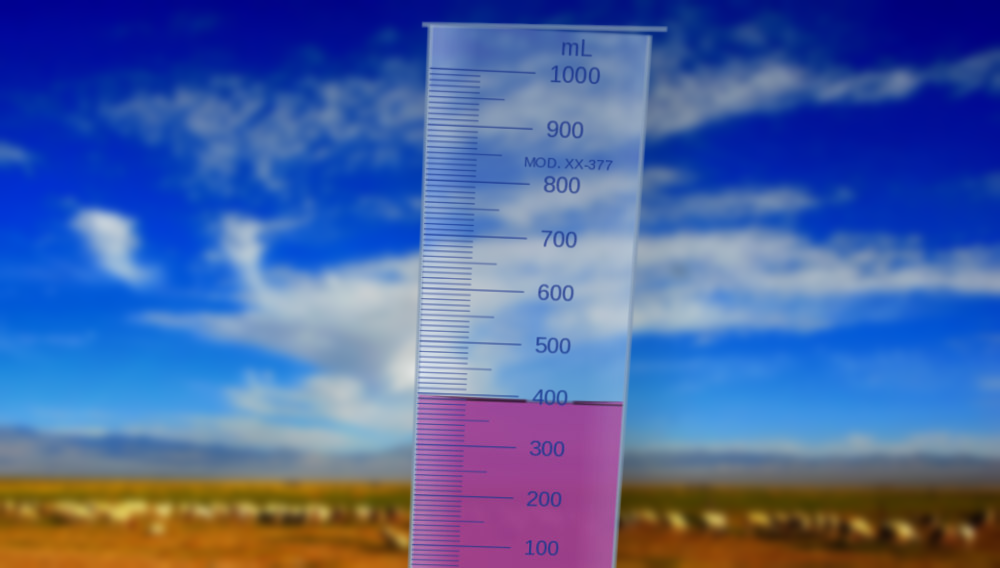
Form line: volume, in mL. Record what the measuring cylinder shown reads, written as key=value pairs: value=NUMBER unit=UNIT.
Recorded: value=390 unit=mL
